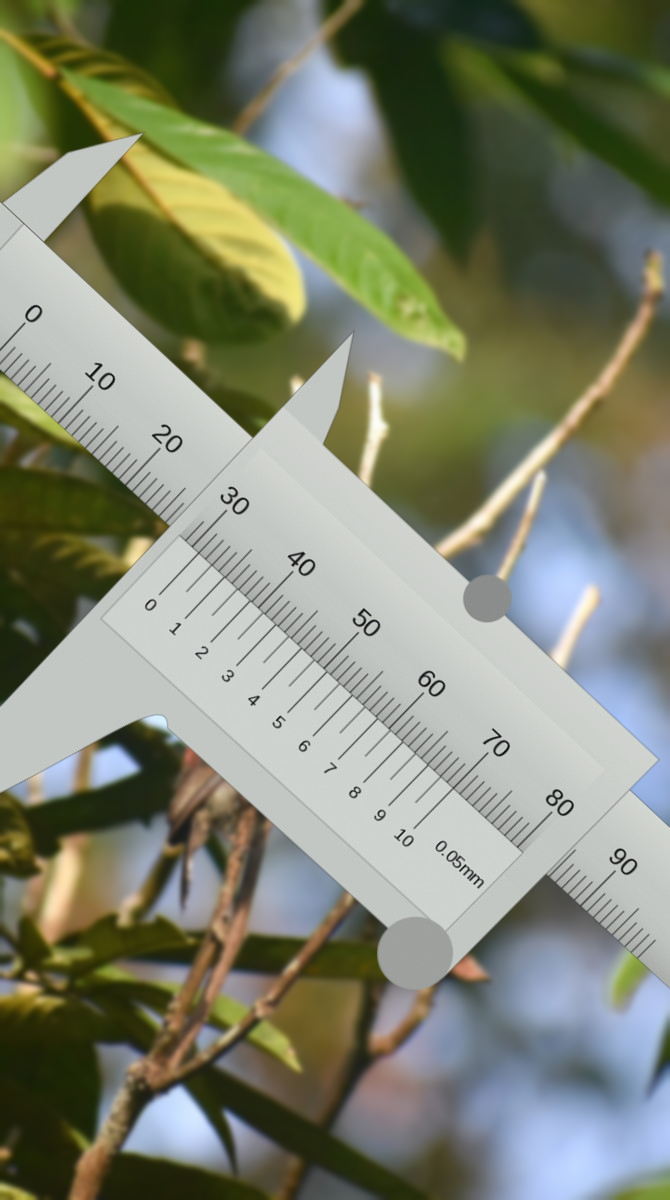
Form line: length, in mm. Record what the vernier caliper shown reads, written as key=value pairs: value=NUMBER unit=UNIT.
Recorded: value=31.0 unit=mm
